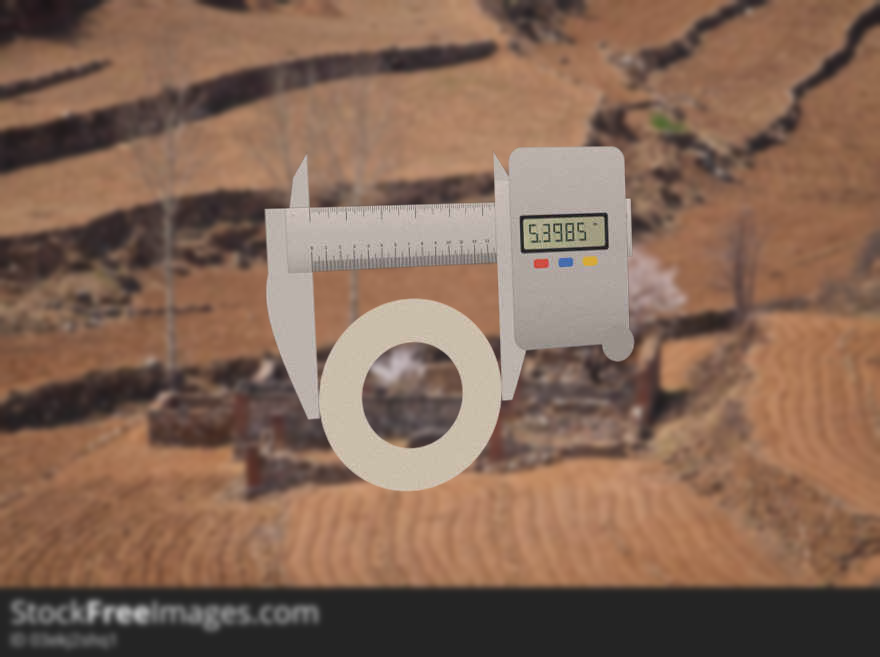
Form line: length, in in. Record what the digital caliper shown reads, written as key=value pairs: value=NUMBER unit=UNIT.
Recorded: value=5.3985 unit=in
